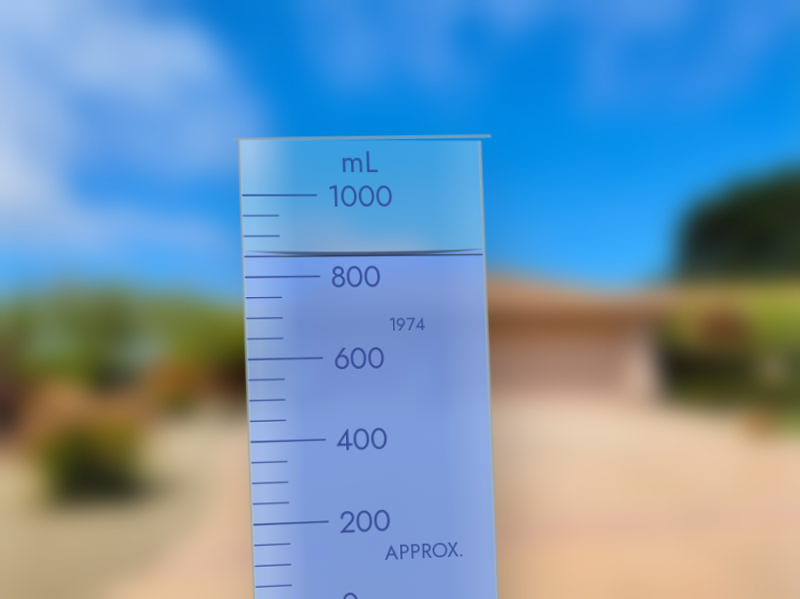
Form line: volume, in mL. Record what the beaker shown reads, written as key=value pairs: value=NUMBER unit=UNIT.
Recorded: value=850 unit=mL
